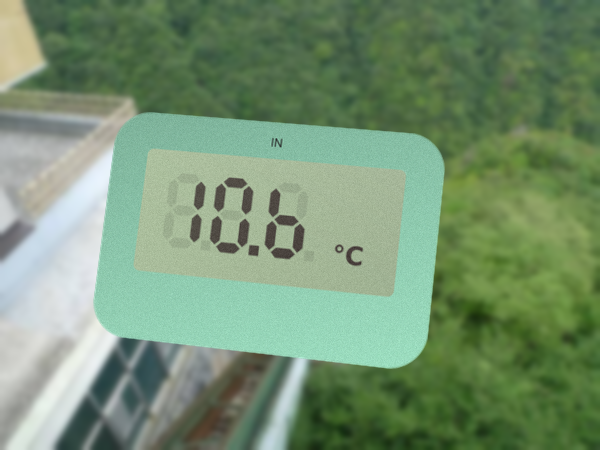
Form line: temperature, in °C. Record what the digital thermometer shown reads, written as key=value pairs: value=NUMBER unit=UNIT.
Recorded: value=10.6 unit=°C
